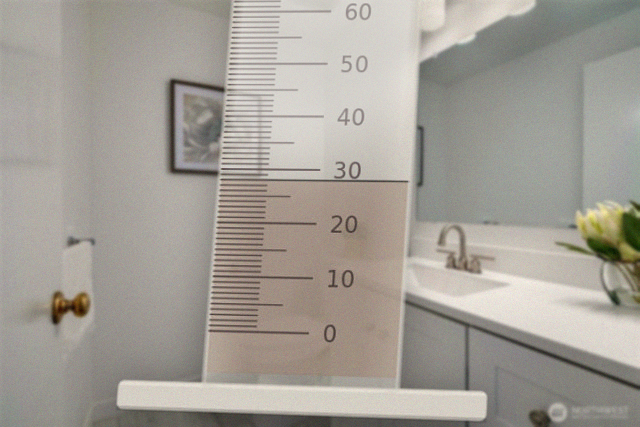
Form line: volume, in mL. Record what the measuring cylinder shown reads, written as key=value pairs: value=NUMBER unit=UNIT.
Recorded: value=28 unit=mL
